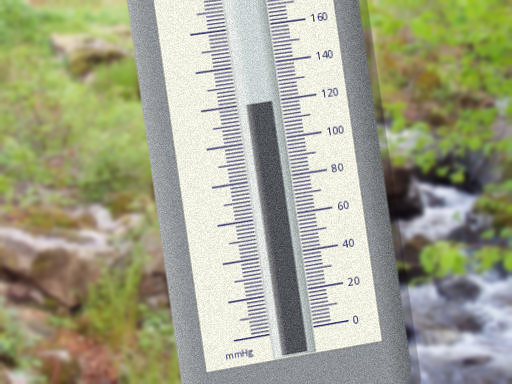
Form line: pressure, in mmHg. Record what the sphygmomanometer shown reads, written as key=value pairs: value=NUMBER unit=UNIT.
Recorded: value=120 unit=mmHg
